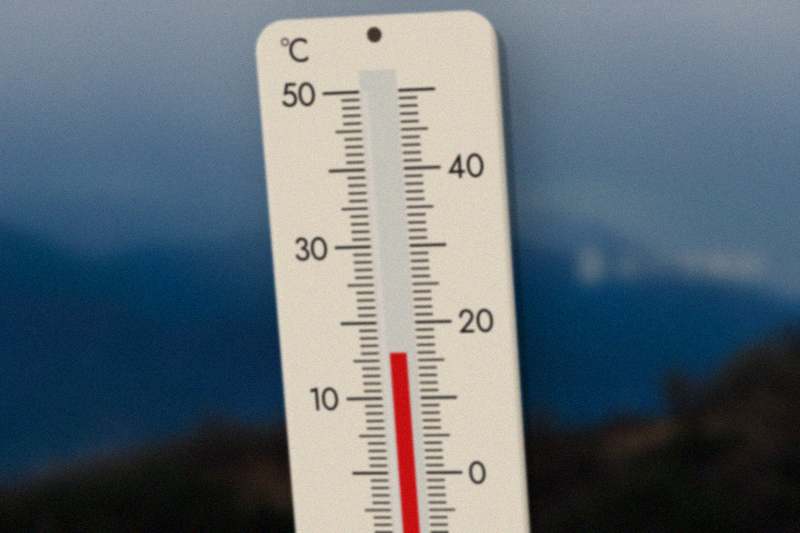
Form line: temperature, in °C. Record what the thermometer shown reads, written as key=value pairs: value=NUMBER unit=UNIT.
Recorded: value=16 unit=°C
